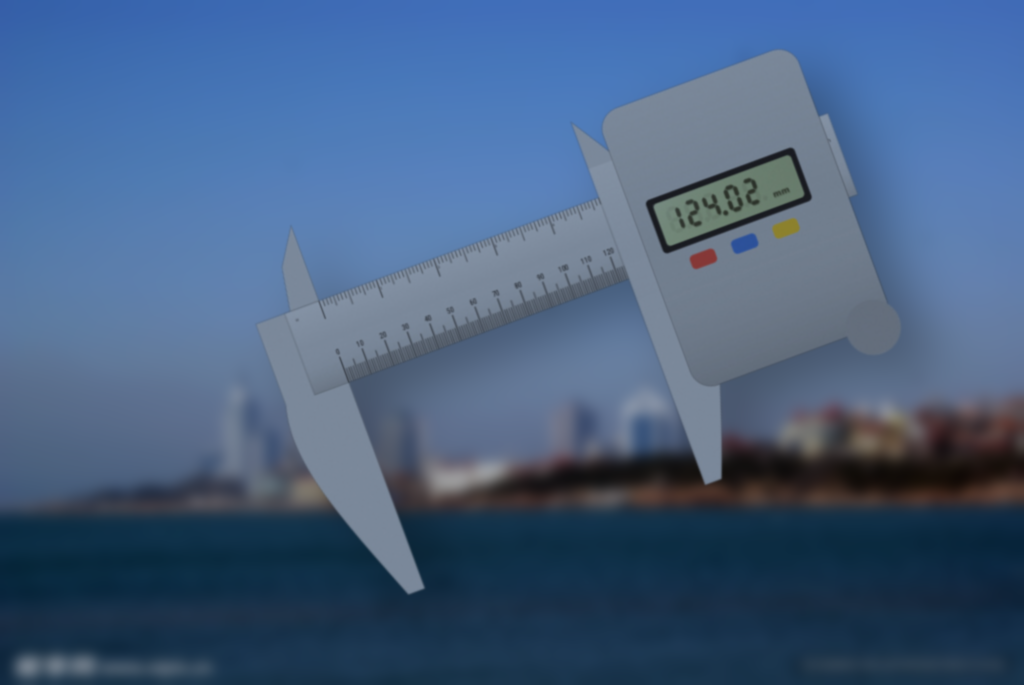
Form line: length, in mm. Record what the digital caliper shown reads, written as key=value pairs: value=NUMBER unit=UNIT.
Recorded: value=124.02 unit=mm
